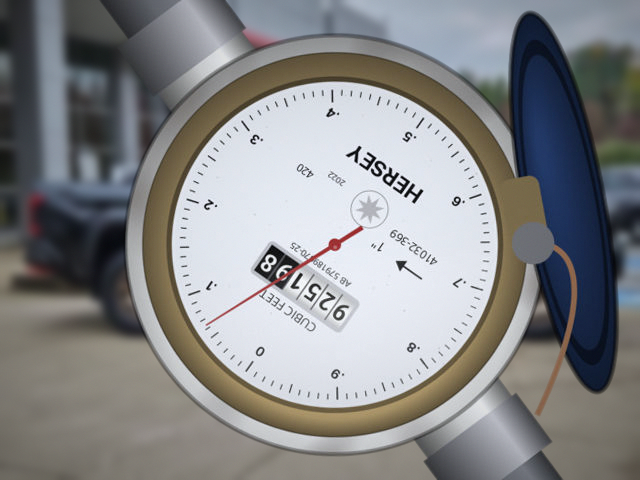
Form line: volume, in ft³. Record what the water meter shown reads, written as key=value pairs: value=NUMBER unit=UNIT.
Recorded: value=925198.06 unit=ft³
